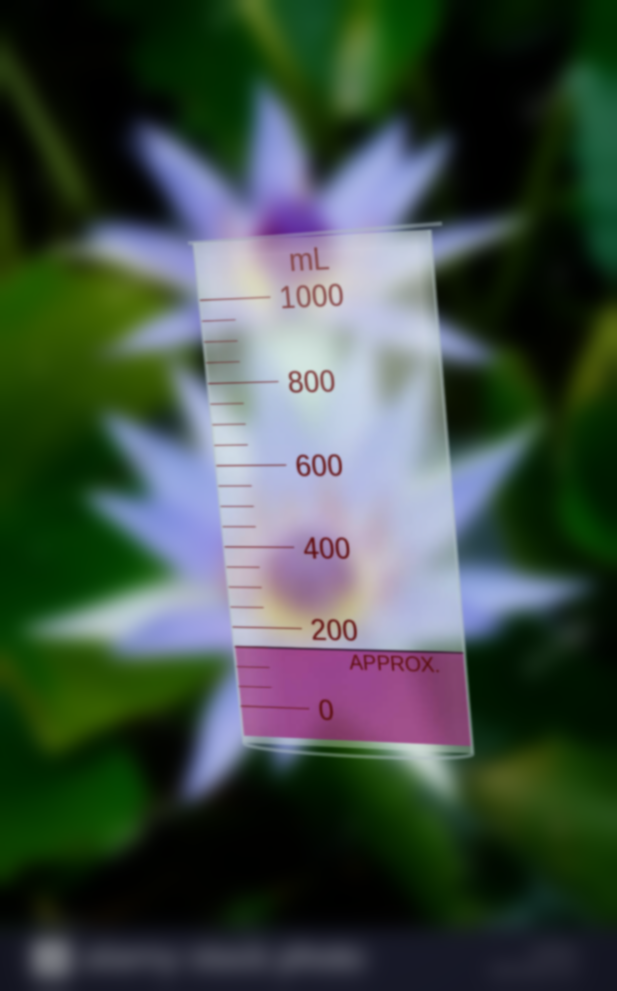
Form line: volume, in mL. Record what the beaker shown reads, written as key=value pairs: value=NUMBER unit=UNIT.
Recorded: value=150 unit=mL
